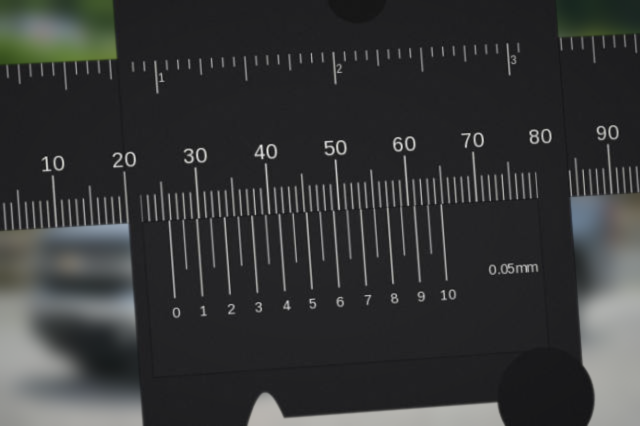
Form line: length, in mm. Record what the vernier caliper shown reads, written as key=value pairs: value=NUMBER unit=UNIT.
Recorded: value=25.8 unit=mm
